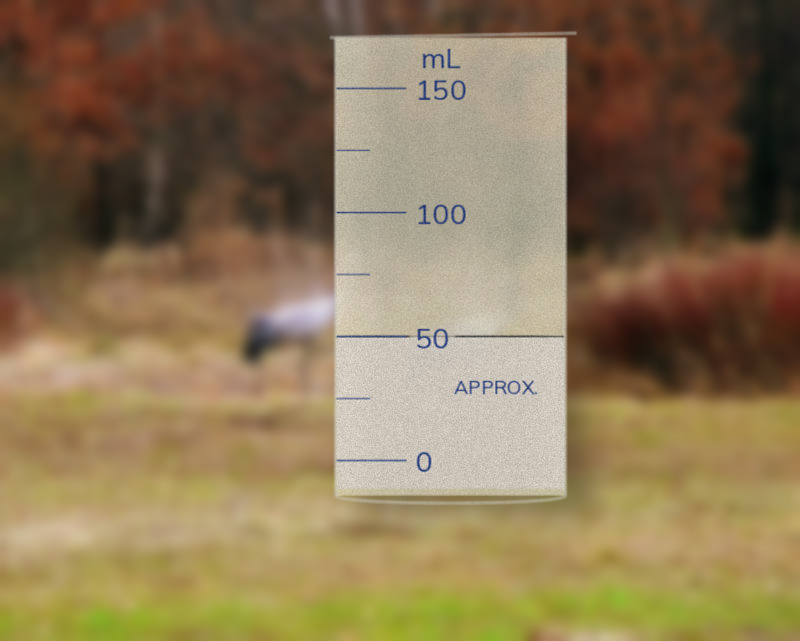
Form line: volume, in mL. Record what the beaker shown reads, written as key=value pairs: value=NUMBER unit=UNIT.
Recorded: value=50 unit=mL
